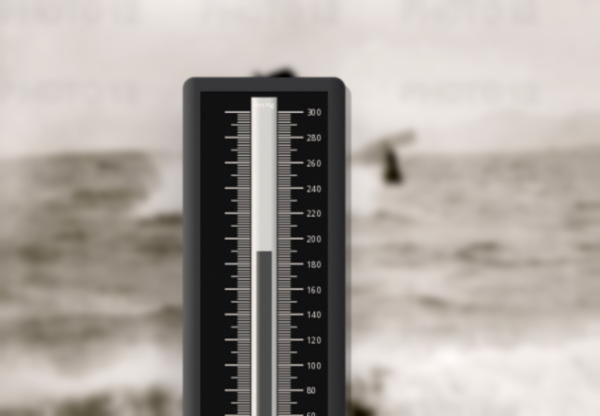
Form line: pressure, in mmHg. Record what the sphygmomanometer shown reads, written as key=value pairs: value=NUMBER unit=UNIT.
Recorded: value=190 unit=mmHg
